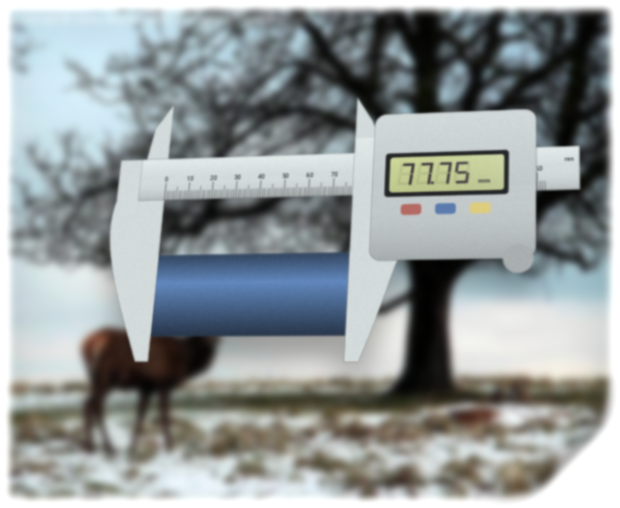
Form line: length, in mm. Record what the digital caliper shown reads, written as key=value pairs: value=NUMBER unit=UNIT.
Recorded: value=77.75 unit=mm
